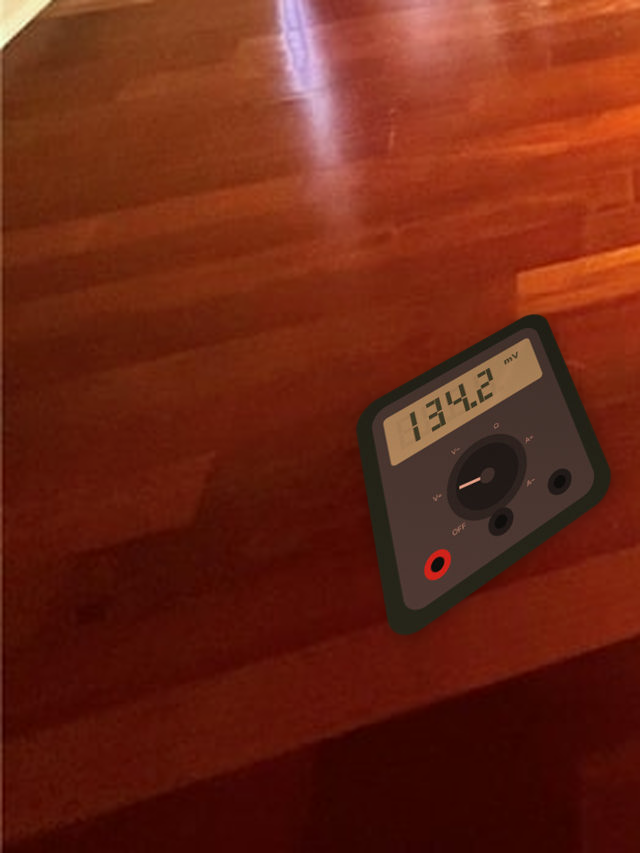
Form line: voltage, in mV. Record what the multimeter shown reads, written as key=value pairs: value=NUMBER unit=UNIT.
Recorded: value=134.2 unit=mV
